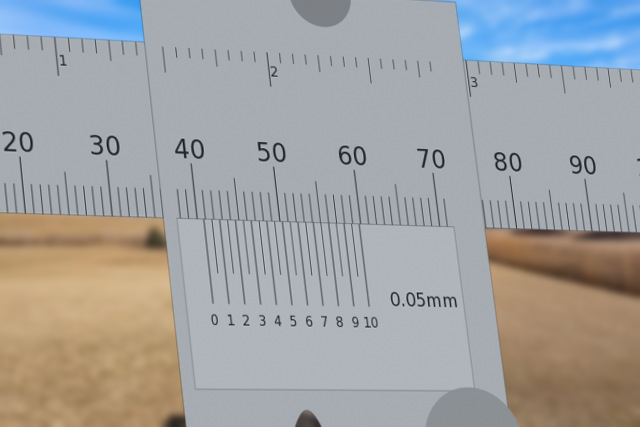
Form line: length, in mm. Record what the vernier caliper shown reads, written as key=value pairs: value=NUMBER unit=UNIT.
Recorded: value=40.8 unit=mm
